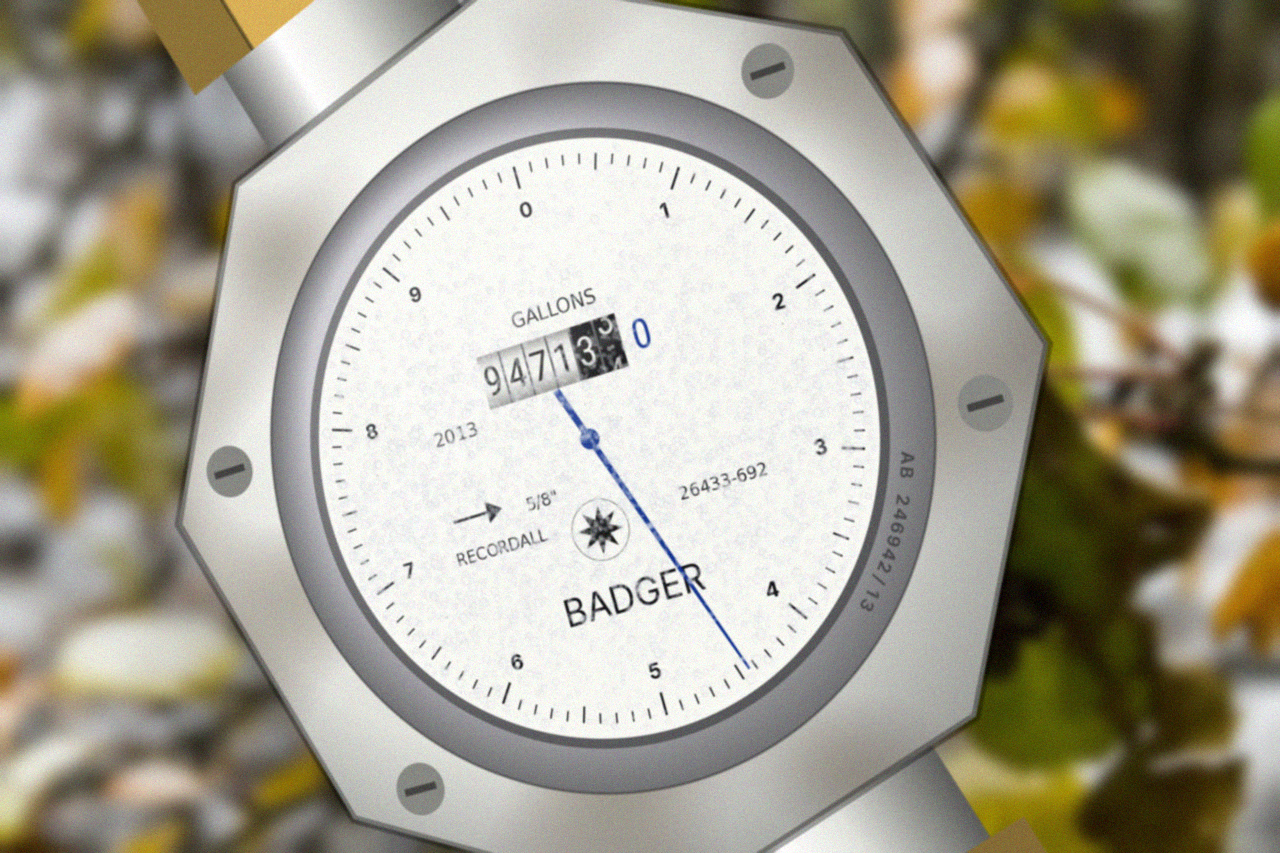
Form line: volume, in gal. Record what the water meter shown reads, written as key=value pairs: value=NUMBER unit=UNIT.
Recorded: value=9471334.4 unit=gal
